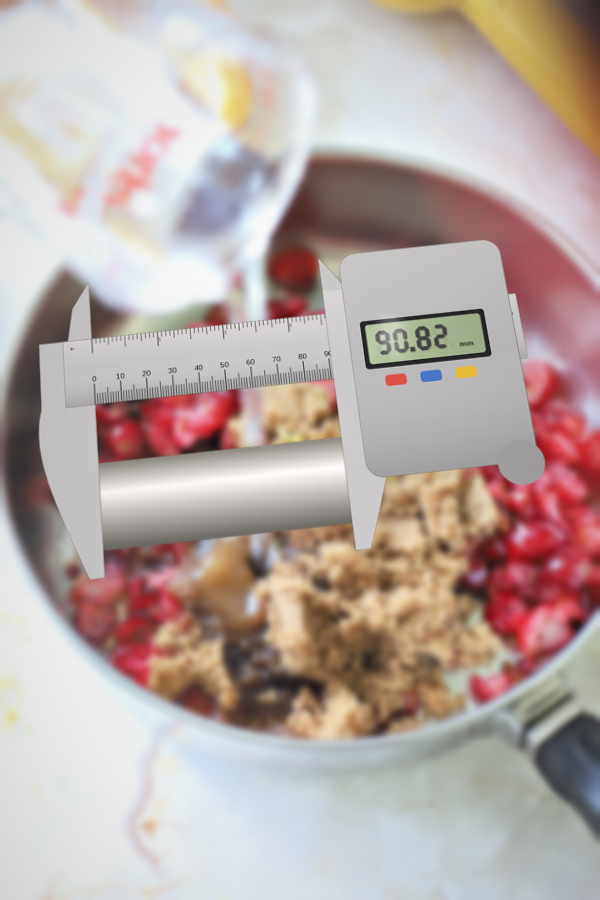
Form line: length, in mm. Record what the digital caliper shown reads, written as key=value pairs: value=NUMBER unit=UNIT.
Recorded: value=90.82 unit=mm
